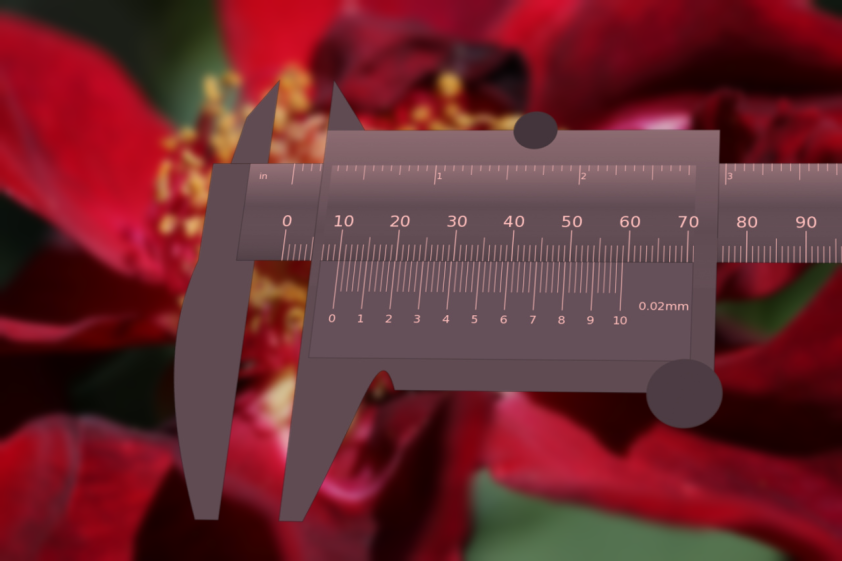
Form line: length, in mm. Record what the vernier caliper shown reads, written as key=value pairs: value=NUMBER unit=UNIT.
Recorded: value=10.0 unit=mm
